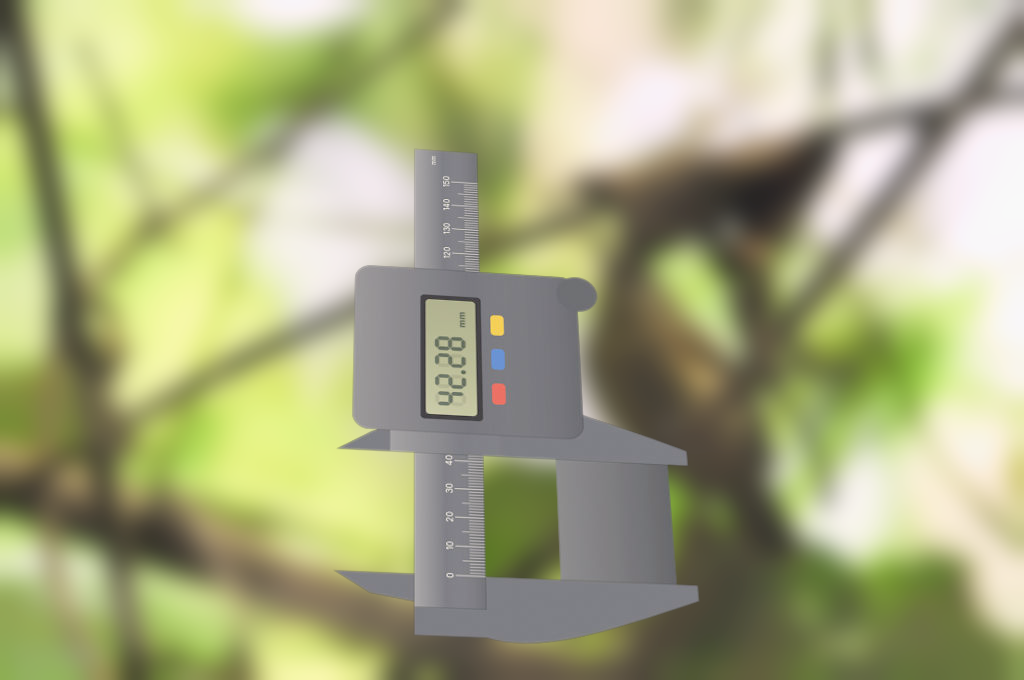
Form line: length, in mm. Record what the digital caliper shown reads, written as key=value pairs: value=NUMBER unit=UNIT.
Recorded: value=42.28 unit=mm
